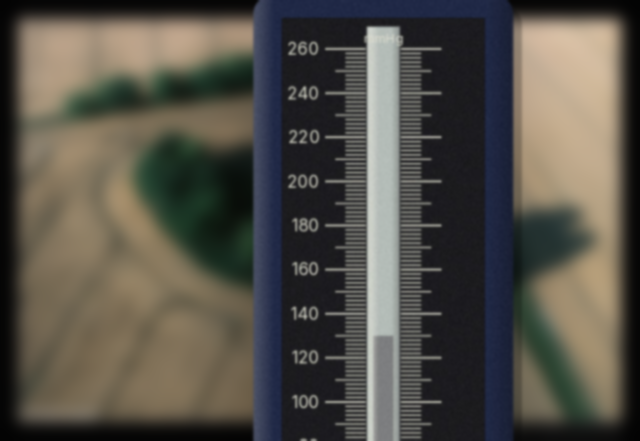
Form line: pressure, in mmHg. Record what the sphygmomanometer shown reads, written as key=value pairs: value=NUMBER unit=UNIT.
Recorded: value=130 unit=mmHg
